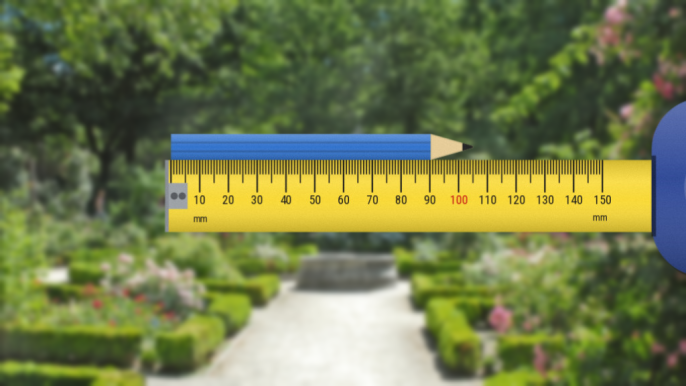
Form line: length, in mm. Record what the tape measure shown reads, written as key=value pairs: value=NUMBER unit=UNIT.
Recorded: value=105 unit=mm
